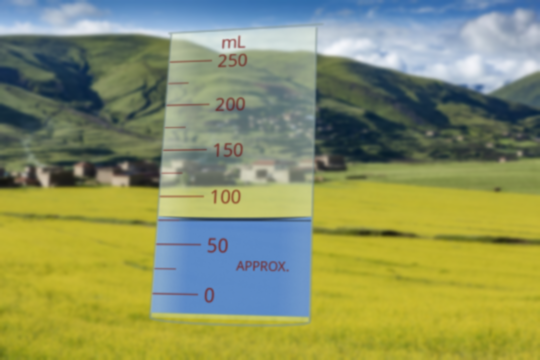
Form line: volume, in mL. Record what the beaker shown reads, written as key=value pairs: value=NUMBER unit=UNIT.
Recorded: value=75 unit=mL
